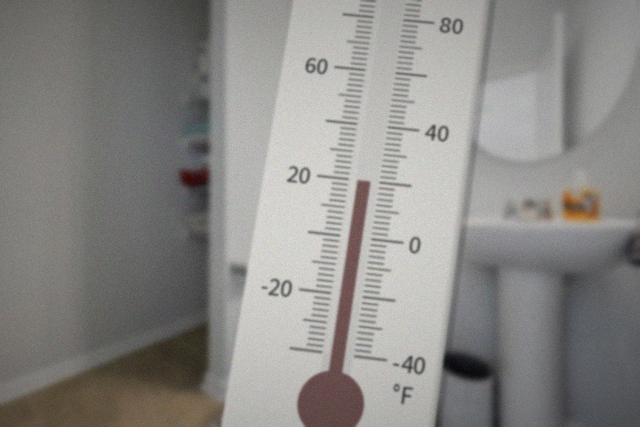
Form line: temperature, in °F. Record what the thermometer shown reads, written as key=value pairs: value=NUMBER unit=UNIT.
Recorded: value=20 unit=°F
